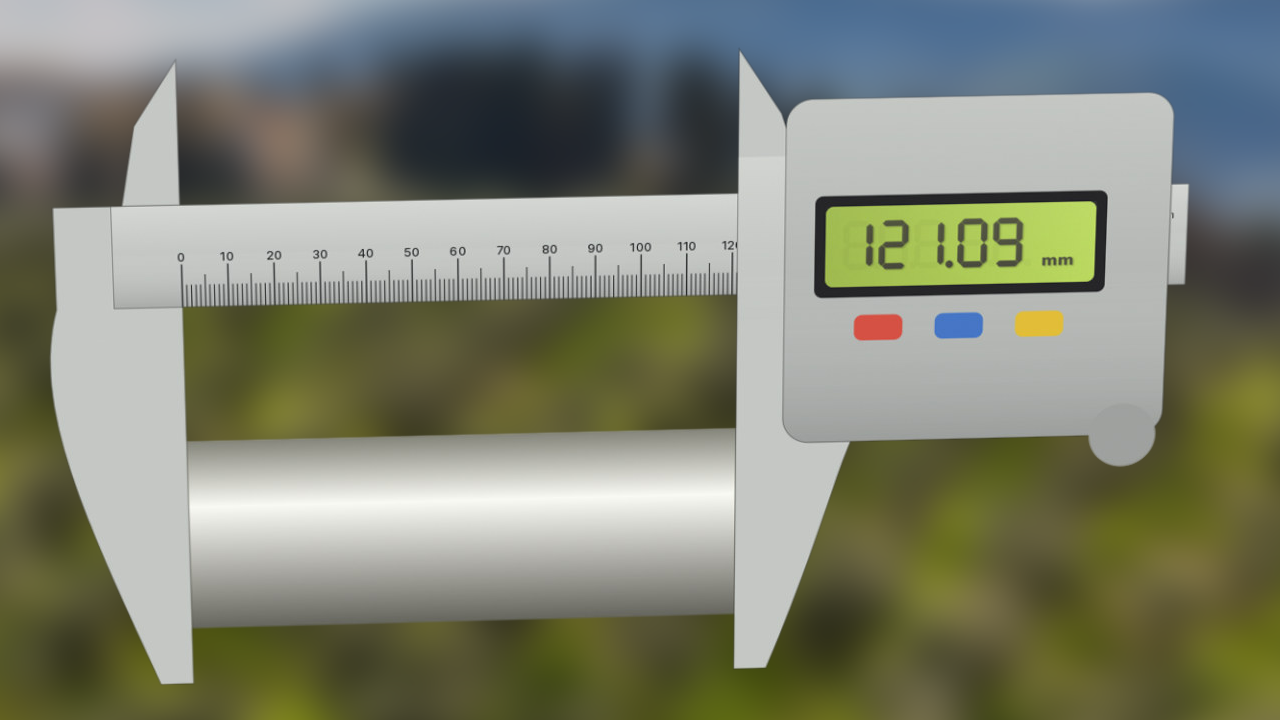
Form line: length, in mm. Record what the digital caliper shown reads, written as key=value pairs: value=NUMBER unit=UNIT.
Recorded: value=121.09 unit=mm
